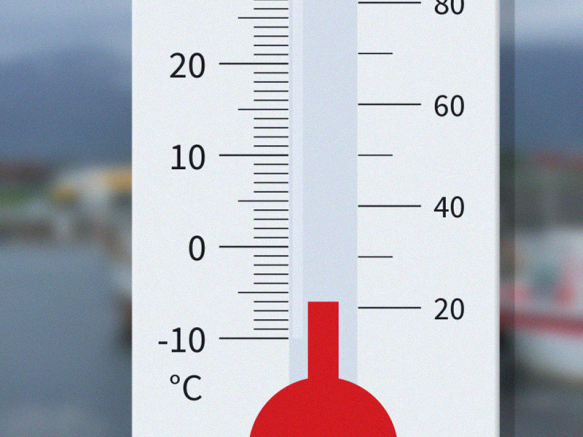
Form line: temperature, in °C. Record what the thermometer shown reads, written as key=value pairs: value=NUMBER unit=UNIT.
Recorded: value=-6 unit=°C
